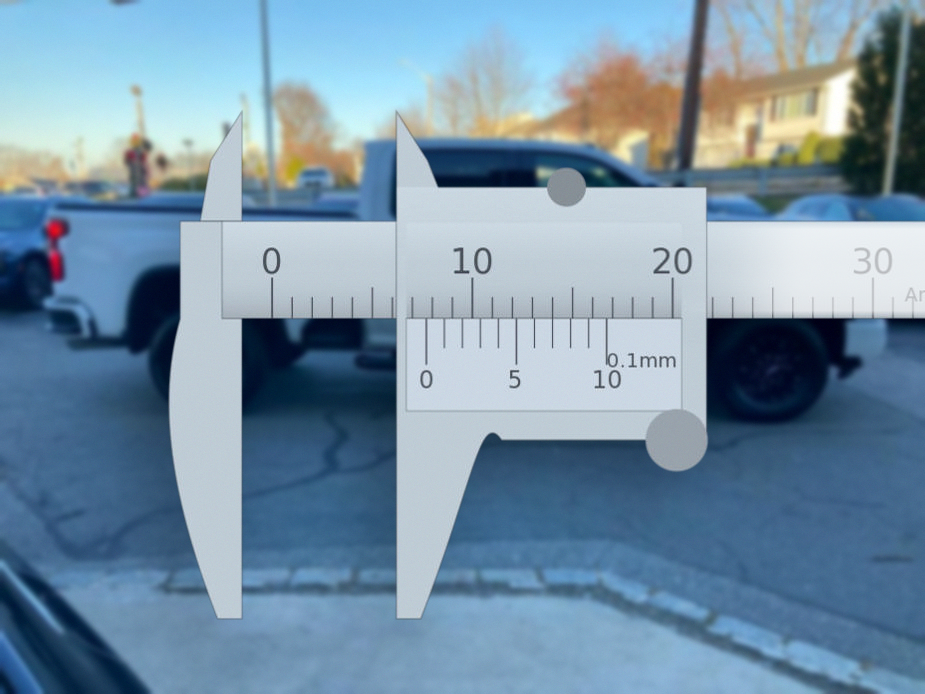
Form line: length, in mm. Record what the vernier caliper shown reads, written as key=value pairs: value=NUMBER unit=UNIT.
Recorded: value=7.7 unit=mm
